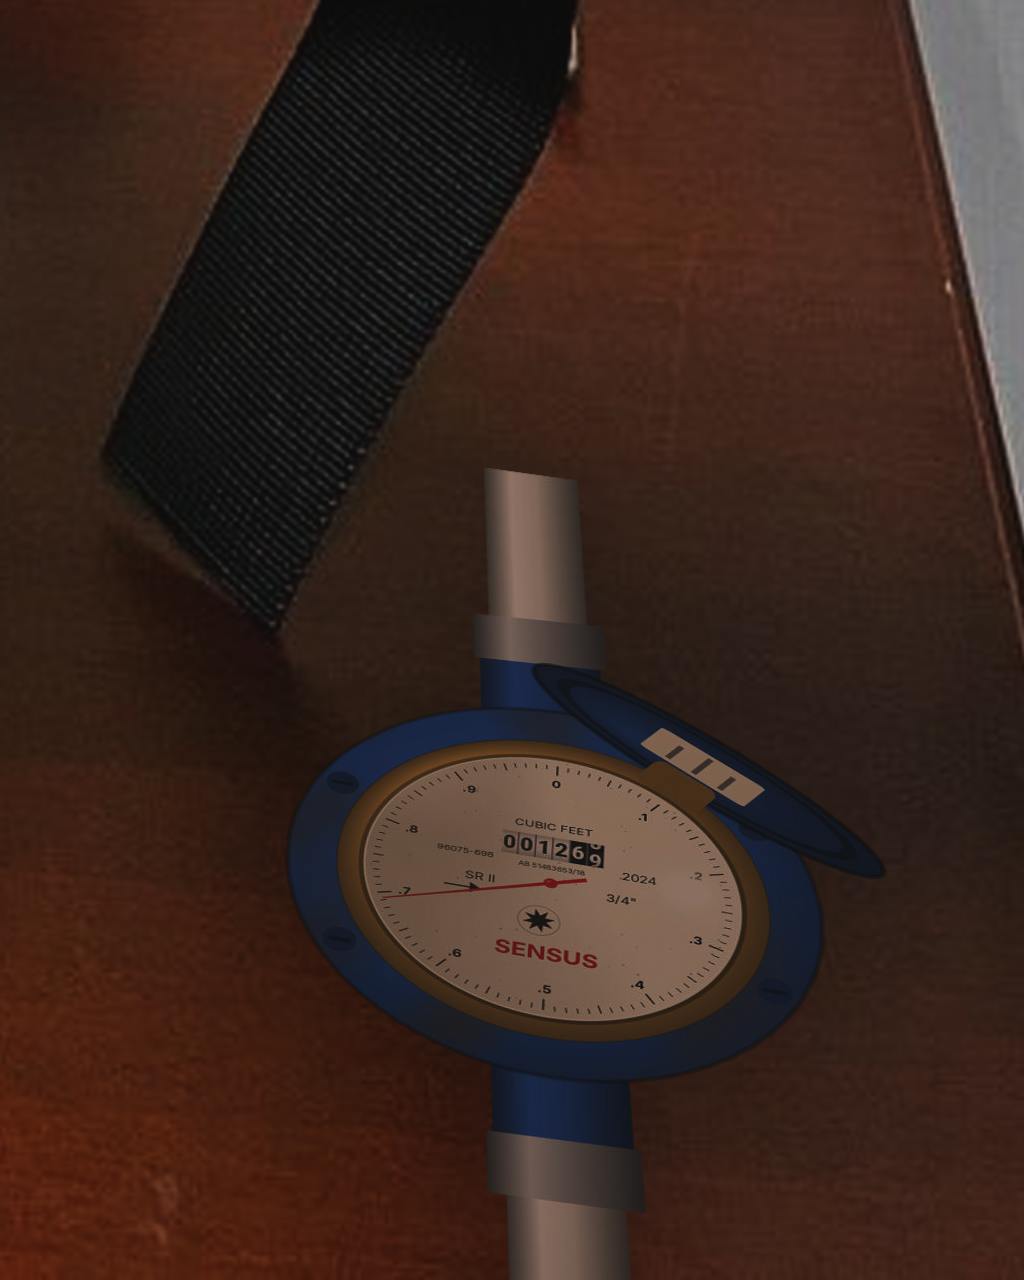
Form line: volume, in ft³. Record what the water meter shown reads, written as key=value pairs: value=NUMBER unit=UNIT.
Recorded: value=1268.69 unit=ft³
